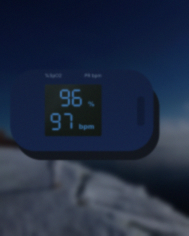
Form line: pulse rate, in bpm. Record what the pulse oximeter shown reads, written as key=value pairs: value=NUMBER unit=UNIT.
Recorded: value=97 unit=bpm
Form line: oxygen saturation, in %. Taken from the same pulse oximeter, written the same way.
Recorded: value=96 unit=%
